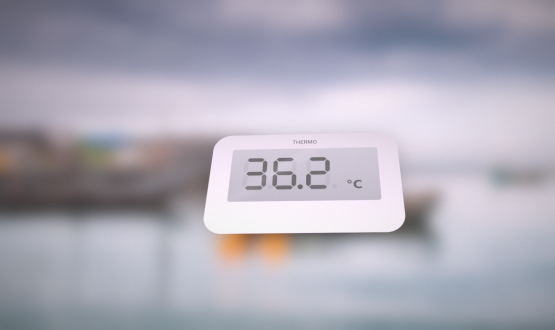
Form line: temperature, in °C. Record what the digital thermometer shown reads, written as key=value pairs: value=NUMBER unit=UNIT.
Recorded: value=36.2 unit=°C
